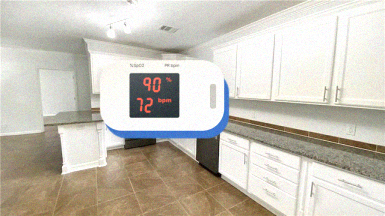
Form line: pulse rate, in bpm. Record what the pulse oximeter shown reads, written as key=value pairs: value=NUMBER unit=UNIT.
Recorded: value=72 unit=bpm
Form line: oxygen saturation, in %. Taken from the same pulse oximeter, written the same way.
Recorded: value=90 unit=%
